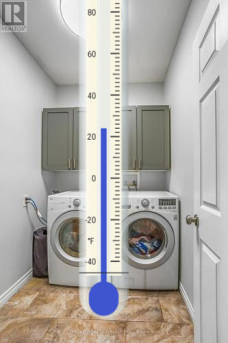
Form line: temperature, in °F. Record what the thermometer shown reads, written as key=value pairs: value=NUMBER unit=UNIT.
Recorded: value=24 unit=°F
